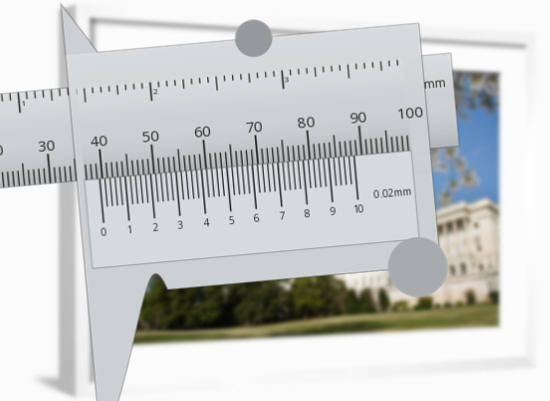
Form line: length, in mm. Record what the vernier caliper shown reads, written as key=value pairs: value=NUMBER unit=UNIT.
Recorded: value=39.5 unit=mm
